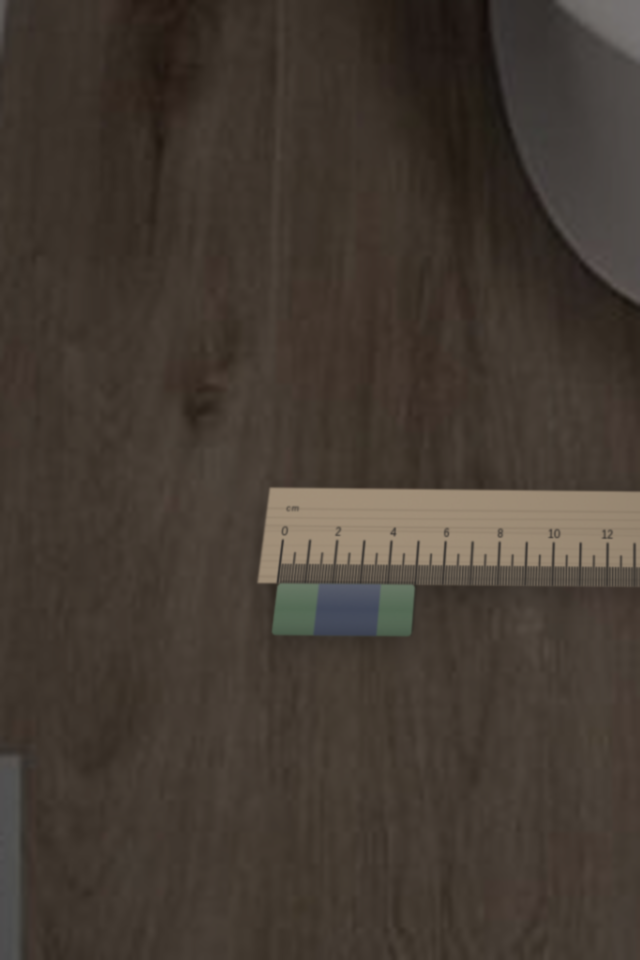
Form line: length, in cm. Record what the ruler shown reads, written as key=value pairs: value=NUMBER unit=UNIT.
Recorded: value=5 unit=cm
